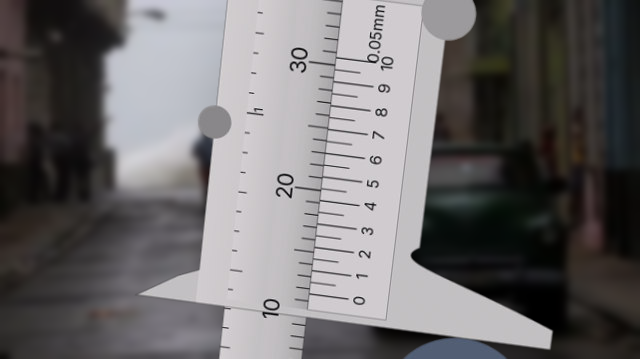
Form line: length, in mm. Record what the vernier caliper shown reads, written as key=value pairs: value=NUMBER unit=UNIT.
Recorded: value=11.6 unit=mm
